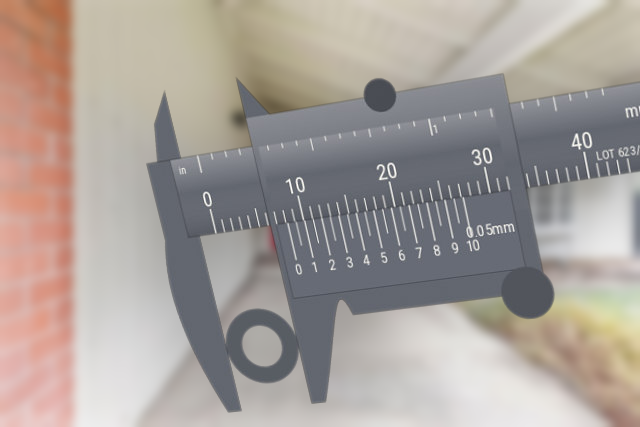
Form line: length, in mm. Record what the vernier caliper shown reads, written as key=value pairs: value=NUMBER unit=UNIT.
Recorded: value=8.2 unit=mm
